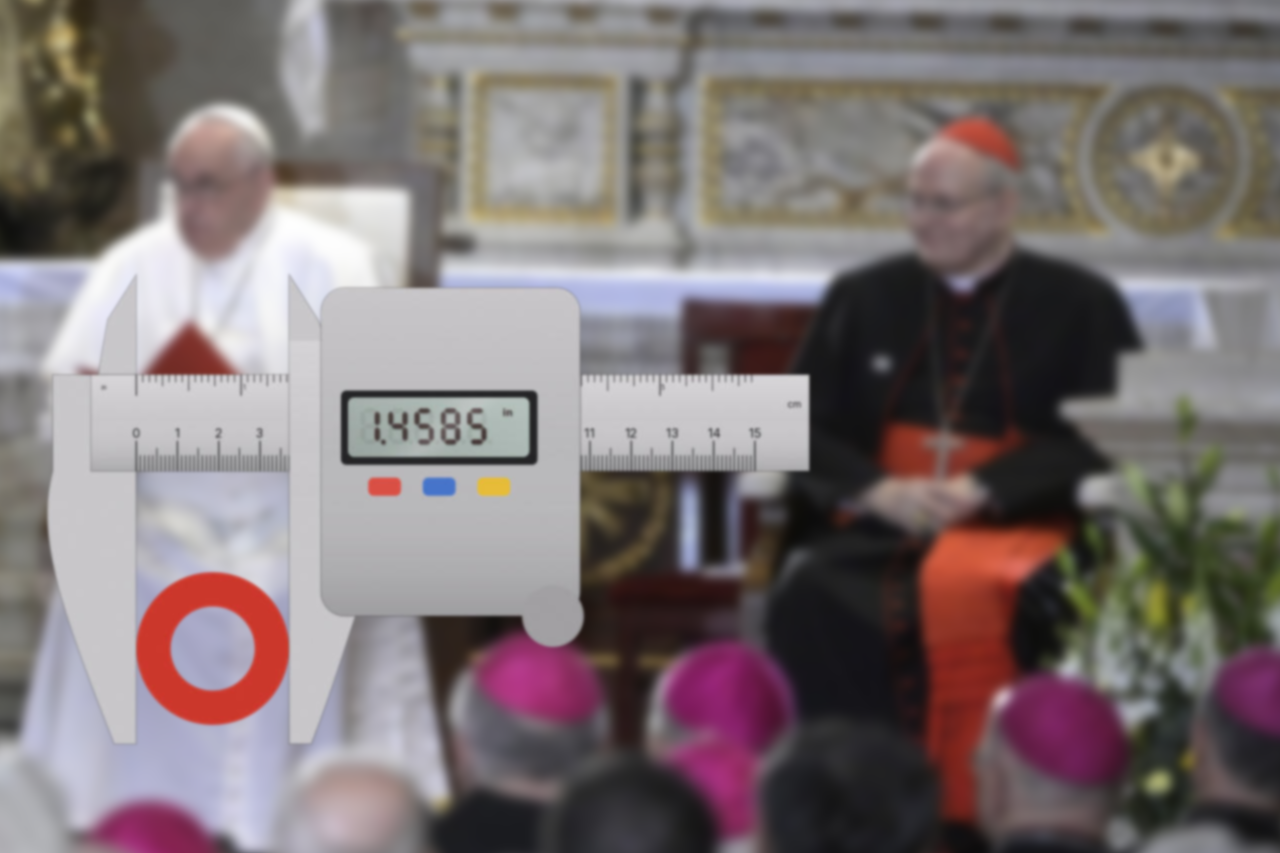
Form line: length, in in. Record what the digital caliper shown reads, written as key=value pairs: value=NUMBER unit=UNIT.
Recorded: value=1.4585 unit=in
